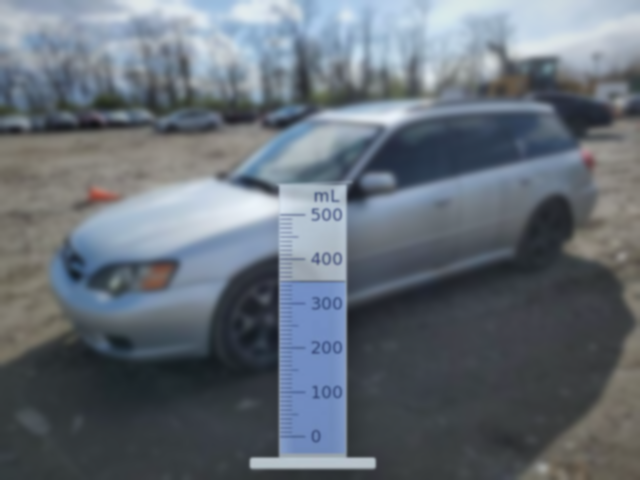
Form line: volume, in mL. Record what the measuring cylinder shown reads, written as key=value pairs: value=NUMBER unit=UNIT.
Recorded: value=350 unit=mL
